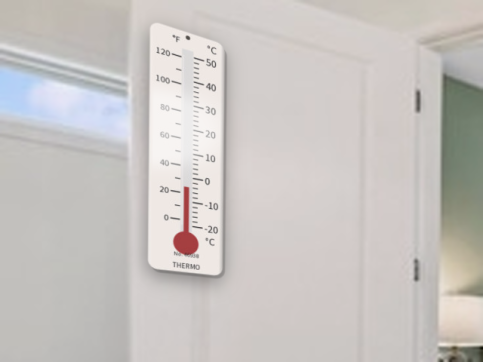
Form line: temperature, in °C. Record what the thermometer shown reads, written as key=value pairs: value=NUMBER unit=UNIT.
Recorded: value=-4 unit=°C
